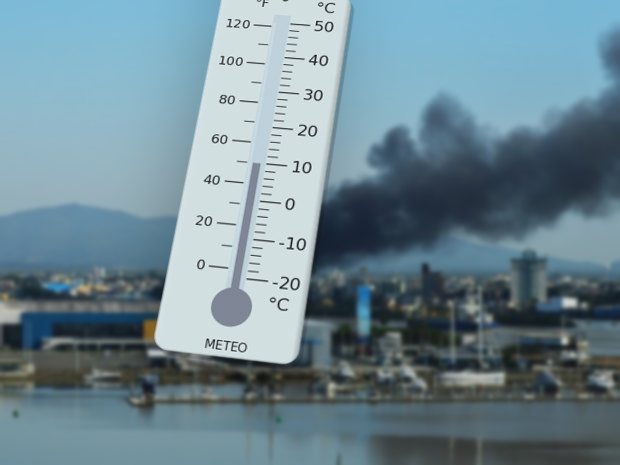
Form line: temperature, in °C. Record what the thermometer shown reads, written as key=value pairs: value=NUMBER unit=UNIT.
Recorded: value=10 unit=°C
